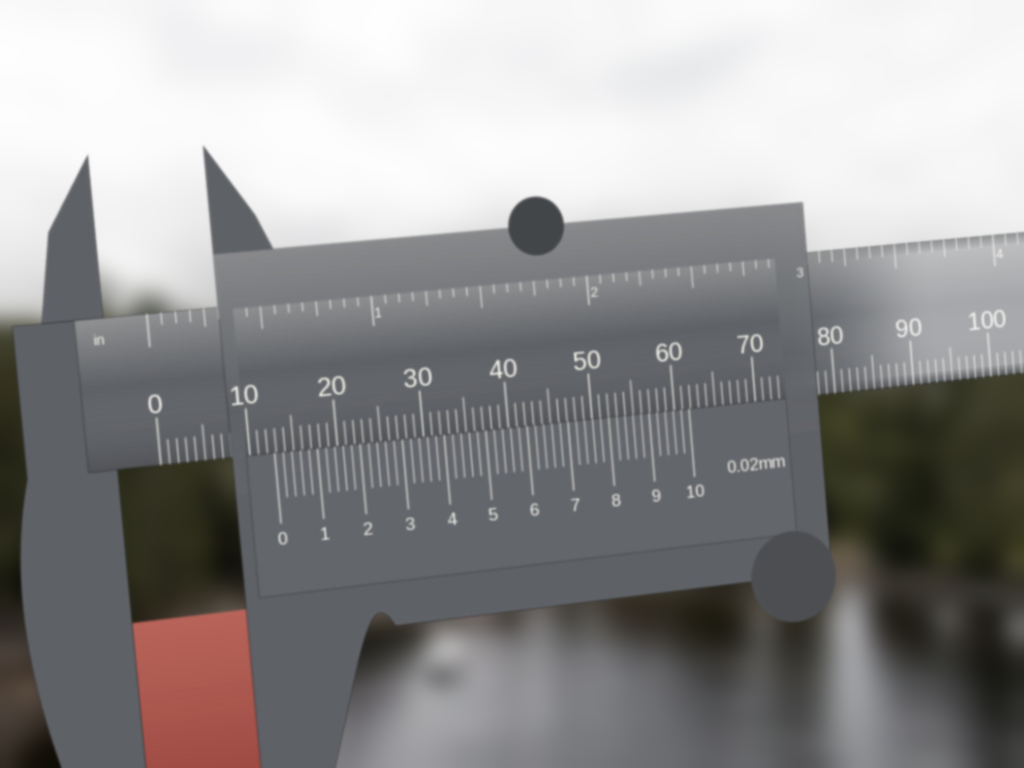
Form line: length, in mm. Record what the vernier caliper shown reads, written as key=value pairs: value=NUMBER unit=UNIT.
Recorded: value=12.8 unit=mm
